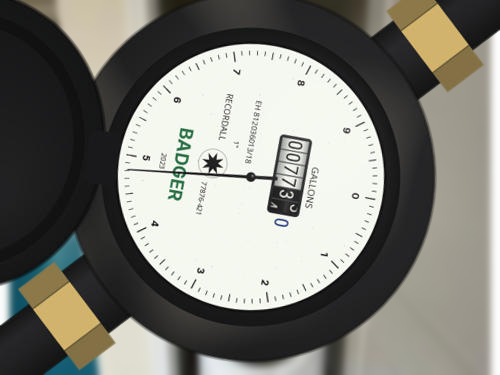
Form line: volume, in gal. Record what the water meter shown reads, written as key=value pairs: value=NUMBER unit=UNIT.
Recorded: value=77334.8 unit=gal
